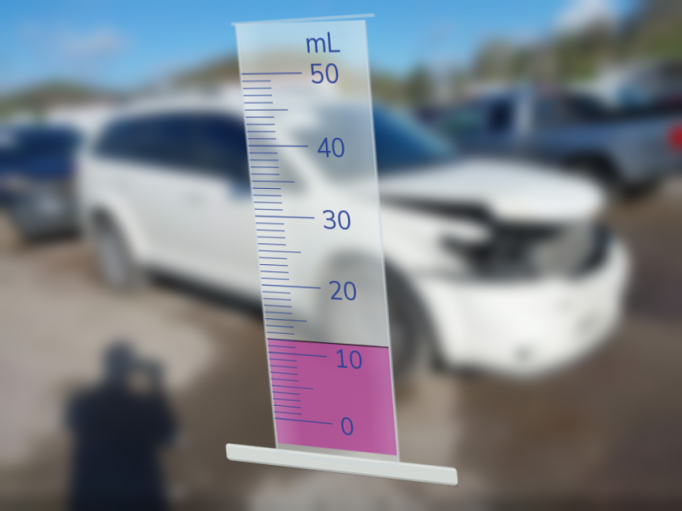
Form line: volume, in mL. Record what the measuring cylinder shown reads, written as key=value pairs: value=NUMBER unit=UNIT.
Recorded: value=12 unit=mL
